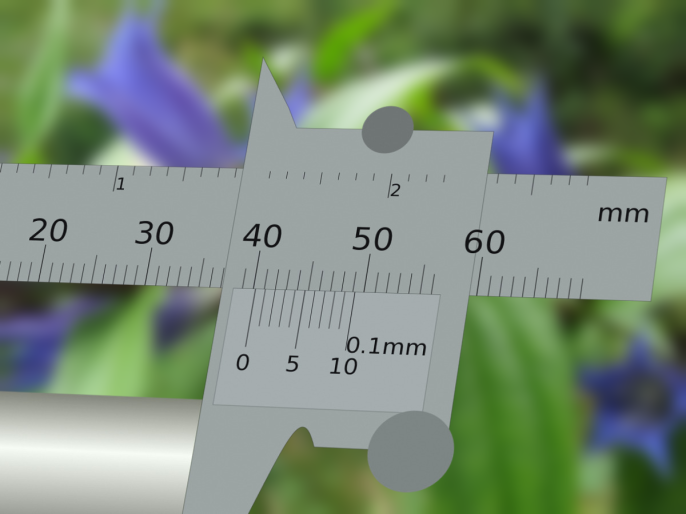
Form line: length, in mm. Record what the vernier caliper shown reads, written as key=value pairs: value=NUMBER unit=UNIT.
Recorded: value=40.2 unit=mm
